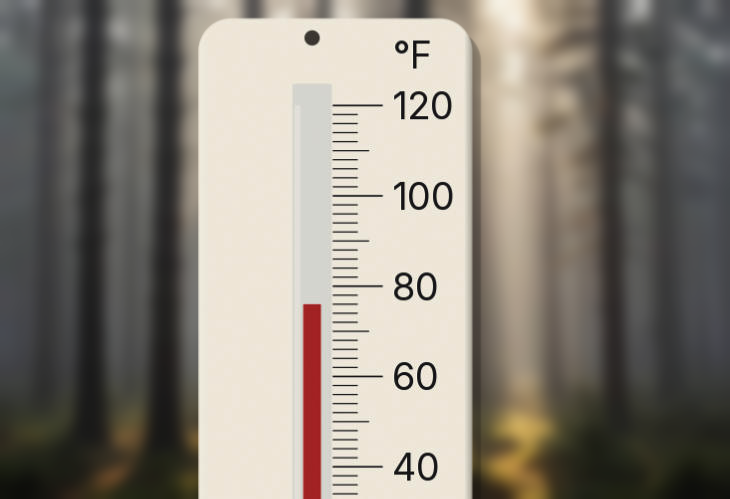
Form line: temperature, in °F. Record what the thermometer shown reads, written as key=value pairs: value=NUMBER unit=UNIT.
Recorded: value=76 unit=°F
